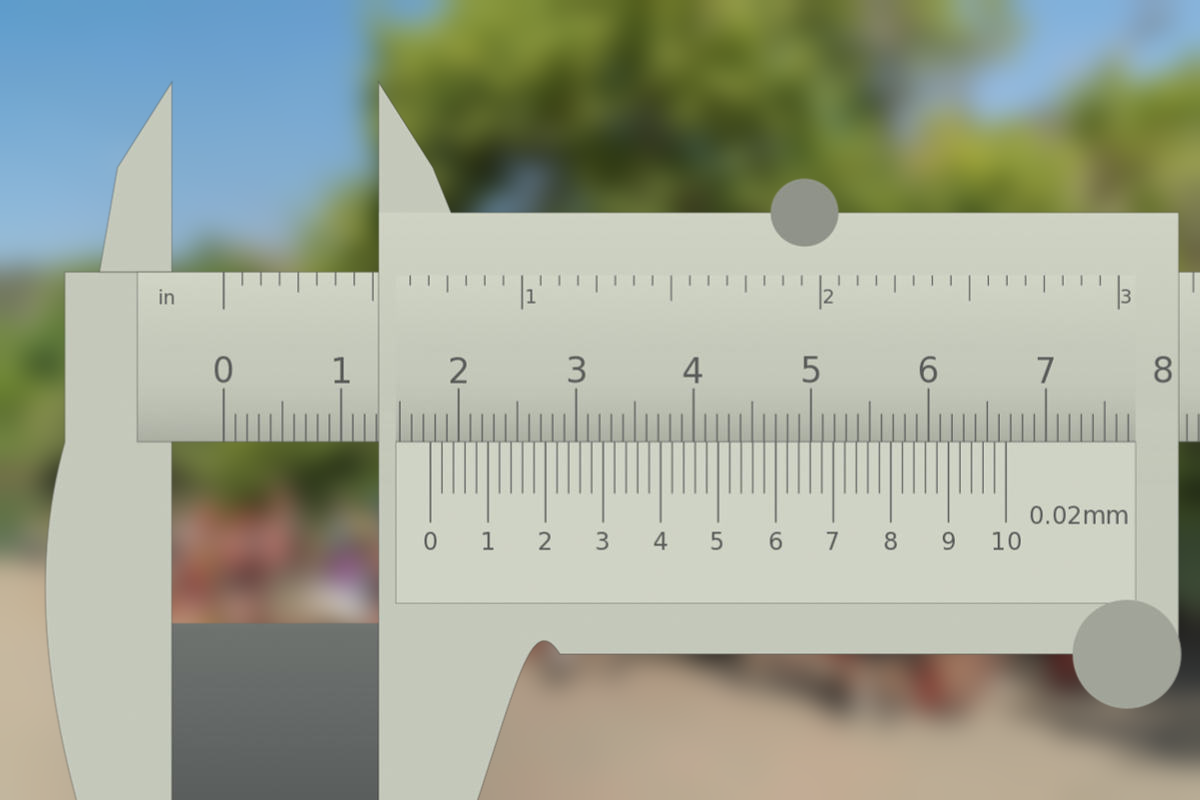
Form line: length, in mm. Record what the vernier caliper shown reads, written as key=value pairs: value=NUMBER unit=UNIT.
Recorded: value=17.6 unit=mm
